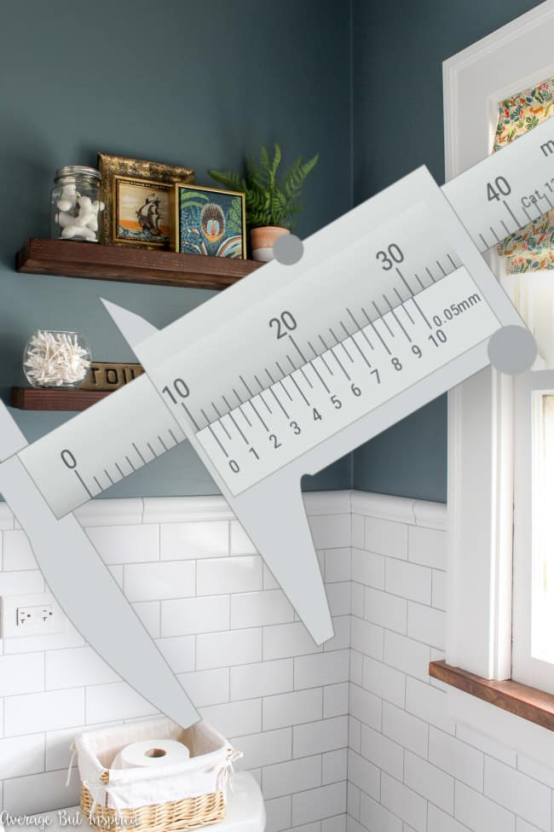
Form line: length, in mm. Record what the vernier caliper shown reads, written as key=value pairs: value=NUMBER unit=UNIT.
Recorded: value=10.8 unit=mm
